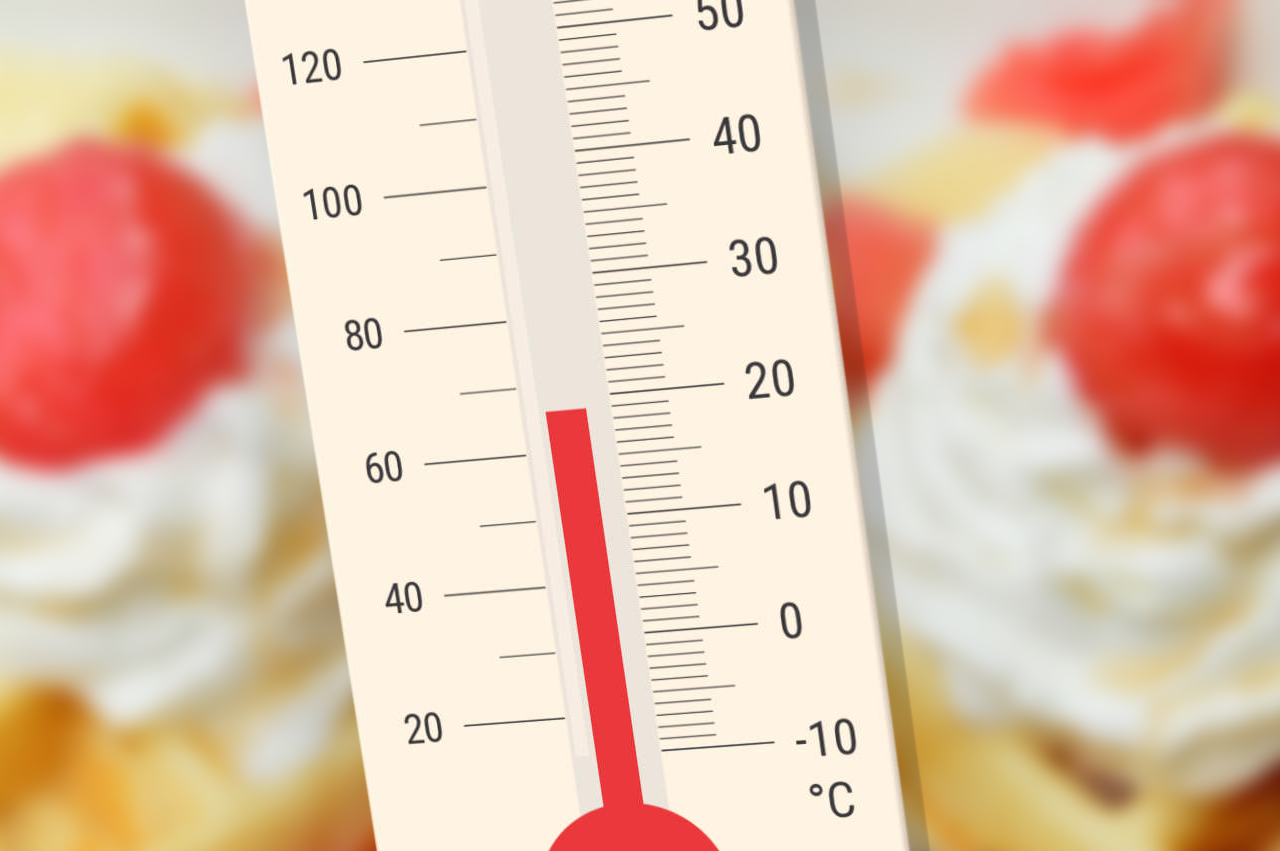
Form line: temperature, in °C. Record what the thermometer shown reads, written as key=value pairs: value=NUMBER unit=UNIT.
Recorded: value=19 unit=°C
